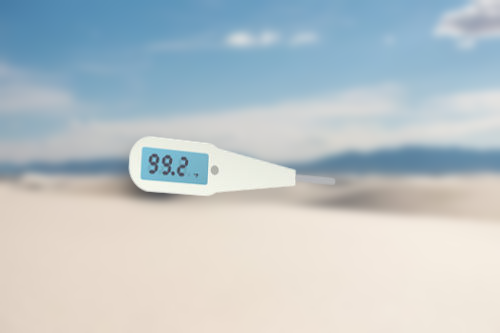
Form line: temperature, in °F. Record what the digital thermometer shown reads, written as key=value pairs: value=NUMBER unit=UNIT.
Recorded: value=99.2 unit=°F
